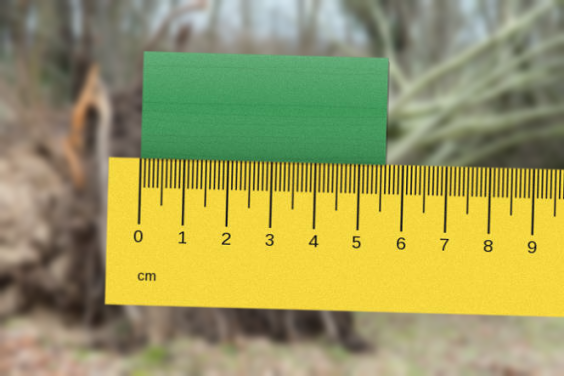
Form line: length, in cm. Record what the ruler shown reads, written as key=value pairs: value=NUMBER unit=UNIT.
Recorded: value=5.6 unit=cm
